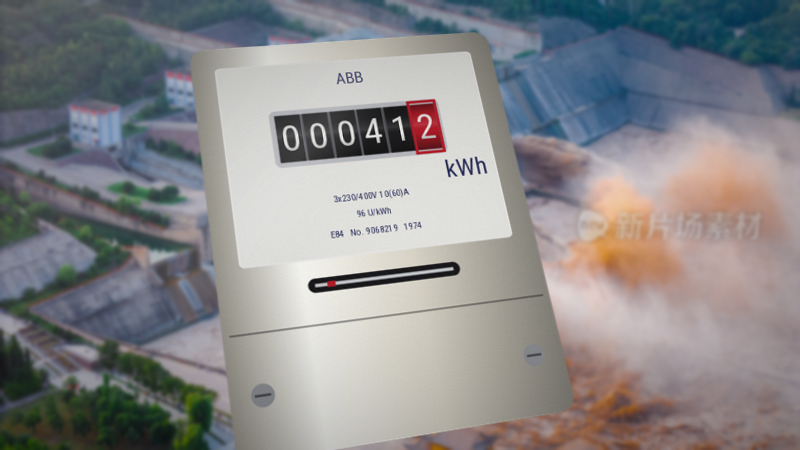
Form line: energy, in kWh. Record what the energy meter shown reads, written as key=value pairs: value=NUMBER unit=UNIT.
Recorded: value=41.2 unit=kWh
